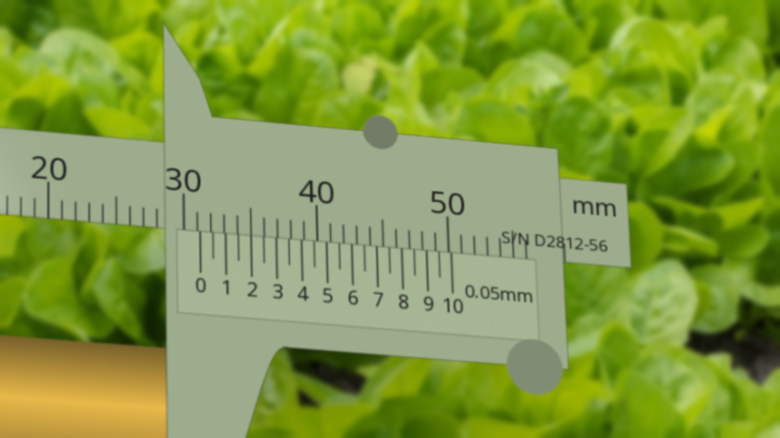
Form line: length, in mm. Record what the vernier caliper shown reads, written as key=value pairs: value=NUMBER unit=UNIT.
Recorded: value=31.2 unit=mm
